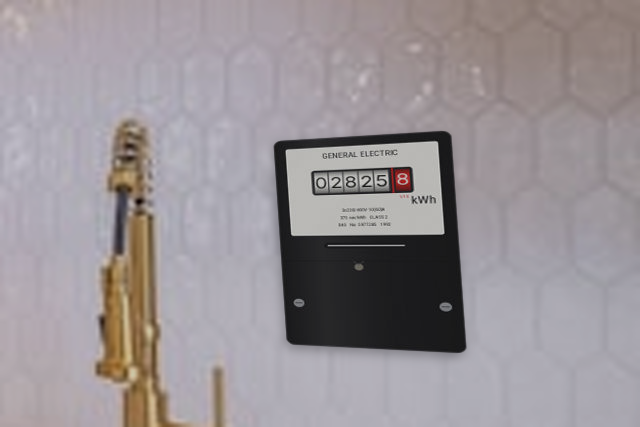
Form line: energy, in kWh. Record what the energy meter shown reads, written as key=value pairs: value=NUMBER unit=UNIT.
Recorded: value=2825.8 unit=kWh
